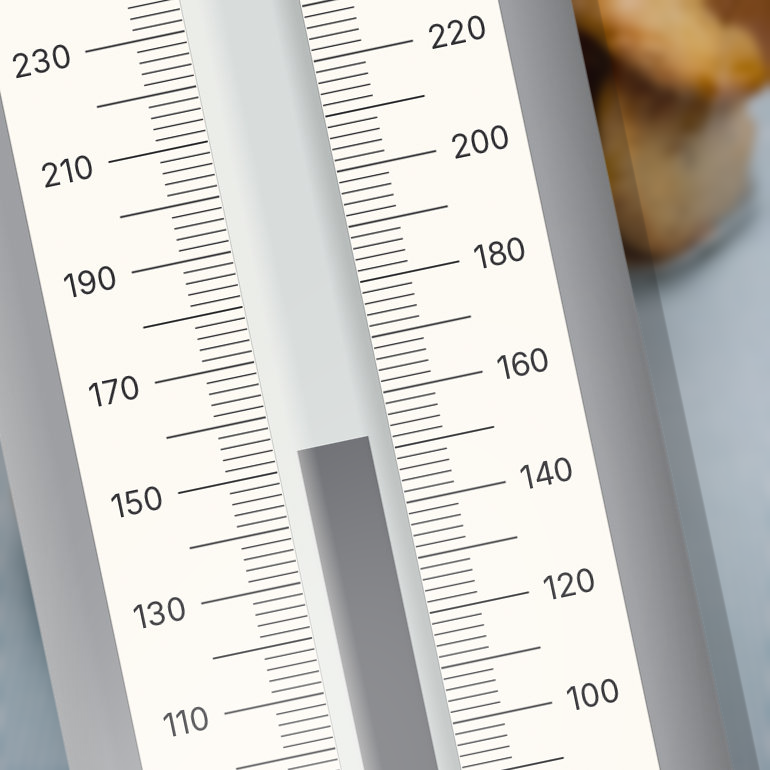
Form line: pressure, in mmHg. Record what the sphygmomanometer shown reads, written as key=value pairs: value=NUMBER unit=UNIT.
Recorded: value=153 unit=mmHg
